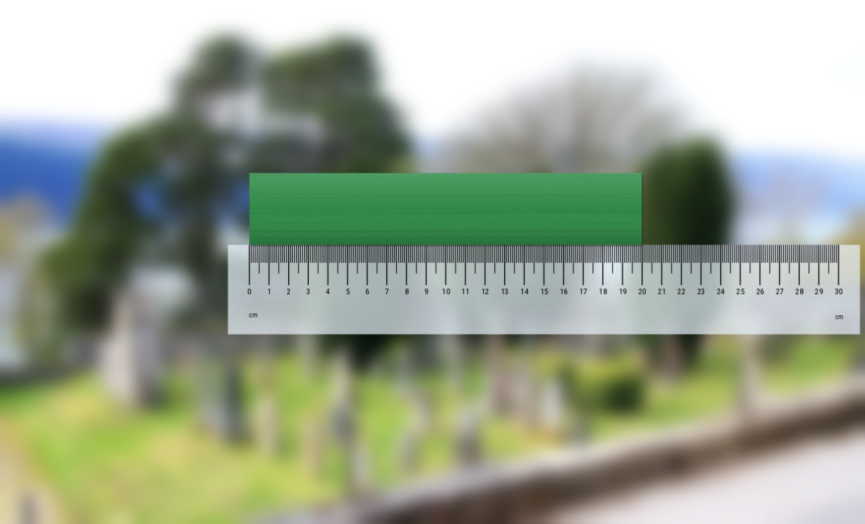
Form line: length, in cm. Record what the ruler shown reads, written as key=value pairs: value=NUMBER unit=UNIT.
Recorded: value=20 unit=cm
